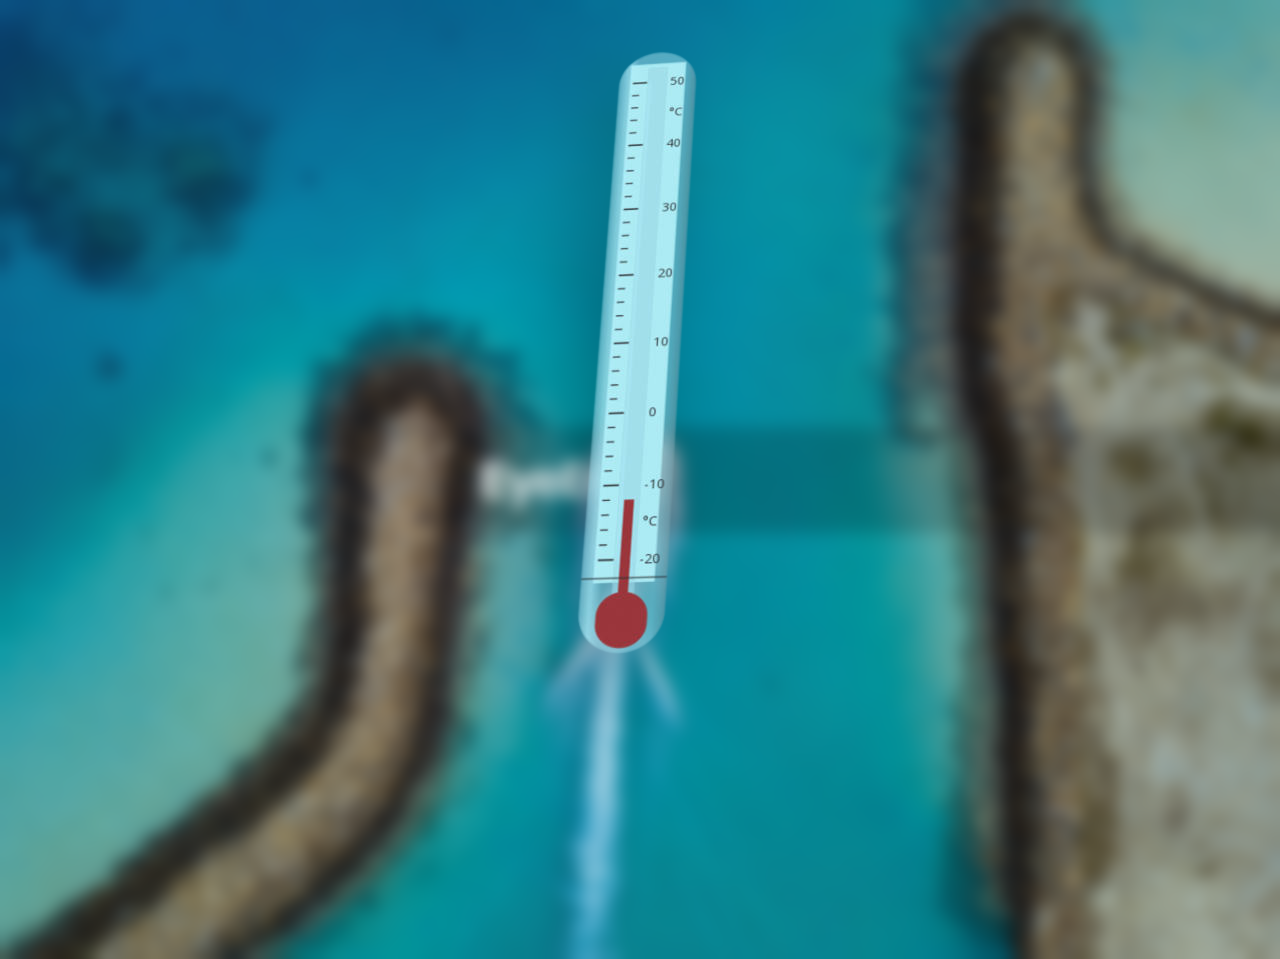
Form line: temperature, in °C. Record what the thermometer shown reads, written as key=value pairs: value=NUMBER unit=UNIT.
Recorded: value=-12 unit=°C
